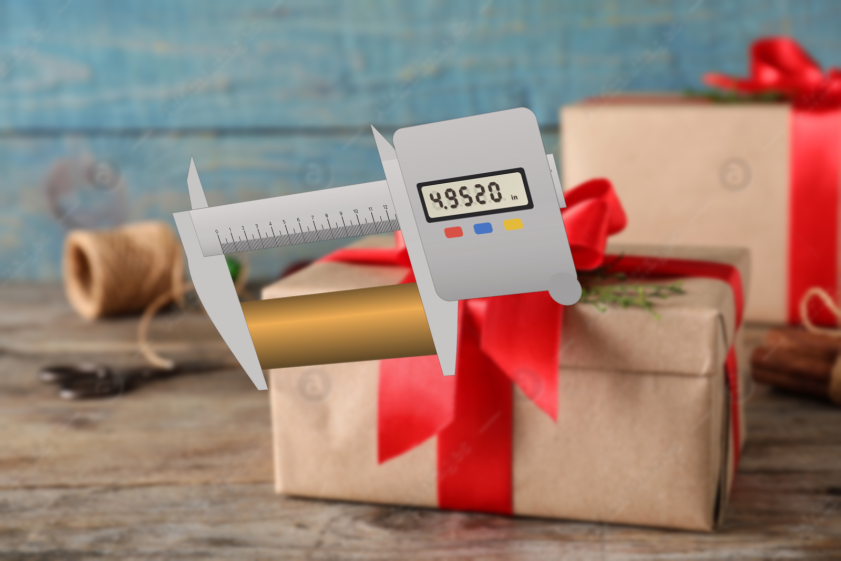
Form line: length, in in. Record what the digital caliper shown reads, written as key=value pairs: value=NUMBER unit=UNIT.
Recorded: value=4.9520 unit=in
